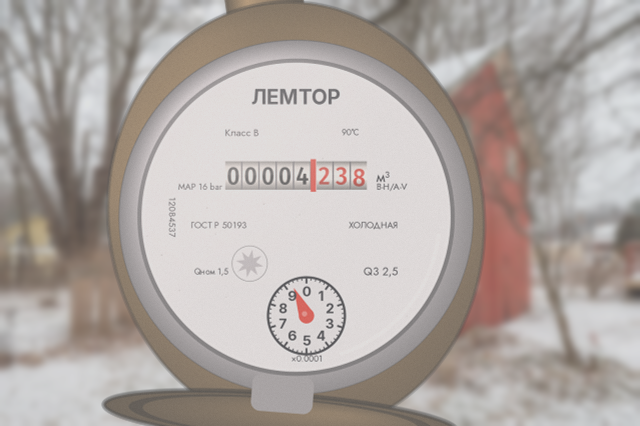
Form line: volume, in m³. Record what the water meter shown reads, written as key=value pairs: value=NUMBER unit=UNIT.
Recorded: value=4.2379 unit=m³
